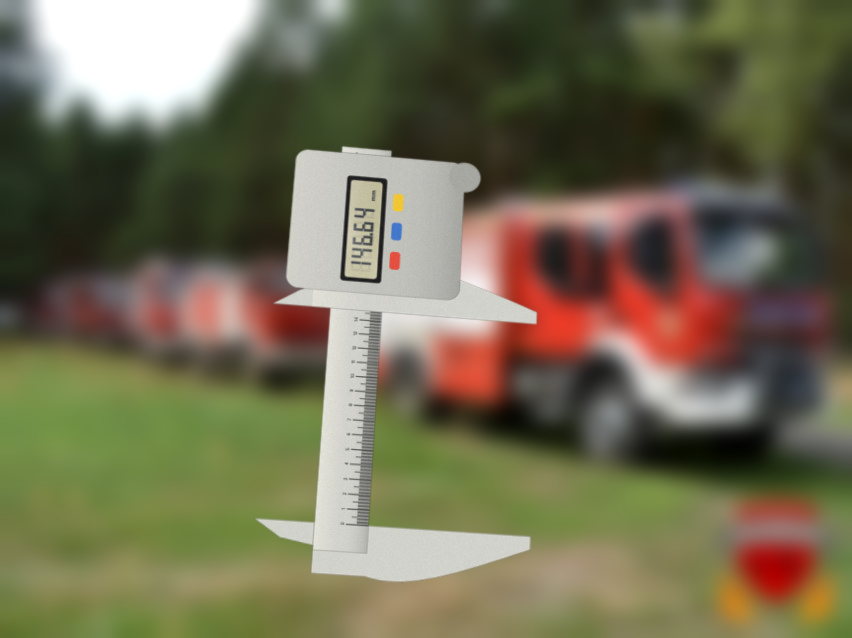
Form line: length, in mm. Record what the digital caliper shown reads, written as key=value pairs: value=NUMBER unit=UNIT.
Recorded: value=146.64 unit=mm
